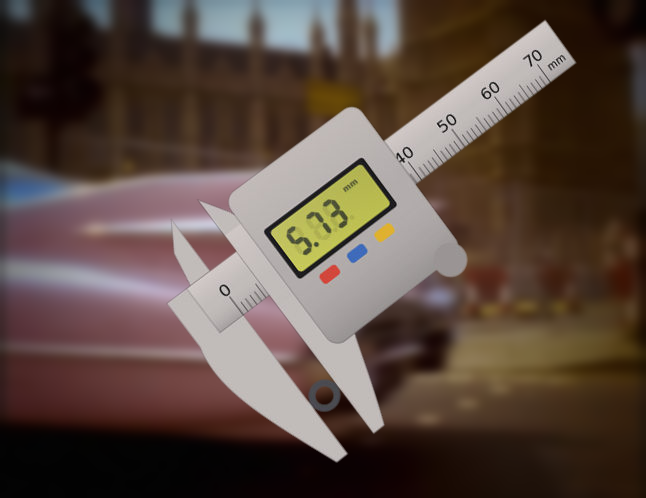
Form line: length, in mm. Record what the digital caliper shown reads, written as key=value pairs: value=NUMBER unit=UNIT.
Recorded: value=5.73 unit=mm
